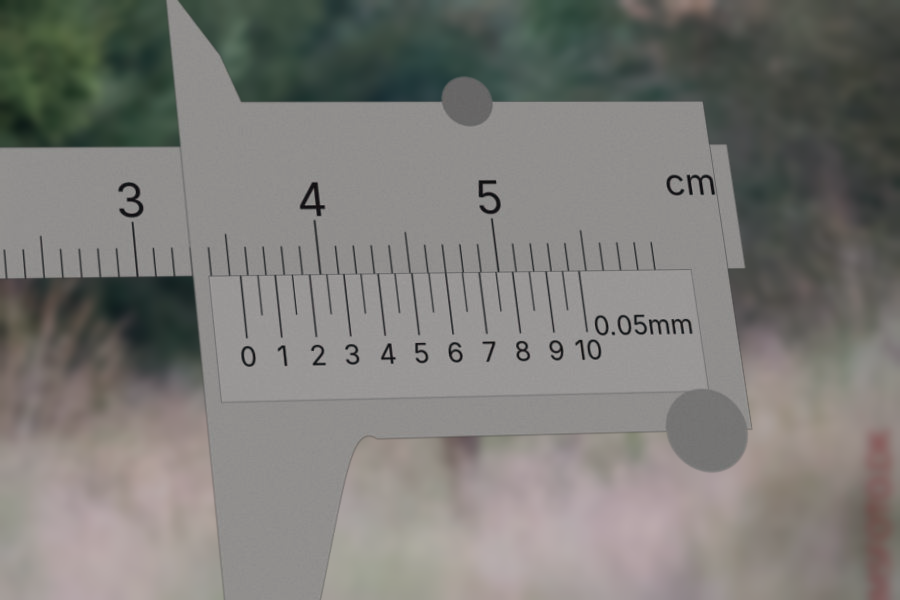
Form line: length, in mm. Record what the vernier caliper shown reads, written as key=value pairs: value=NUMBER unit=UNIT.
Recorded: value=35.6 unit=mm
